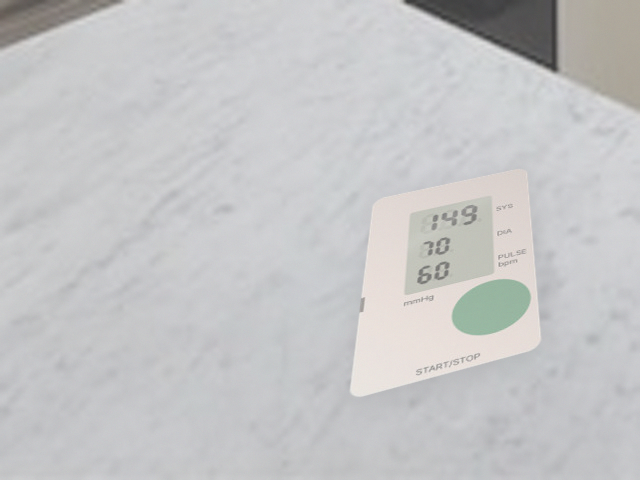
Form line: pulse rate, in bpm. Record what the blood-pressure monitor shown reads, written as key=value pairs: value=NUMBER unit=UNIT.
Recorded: value=60 unit=bpm
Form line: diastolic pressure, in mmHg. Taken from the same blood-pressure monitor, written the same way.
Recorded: value=70 unit=mmHg
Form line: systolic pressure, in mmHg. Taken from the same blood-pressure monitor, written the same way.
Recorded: value=149 unit=mmHg
